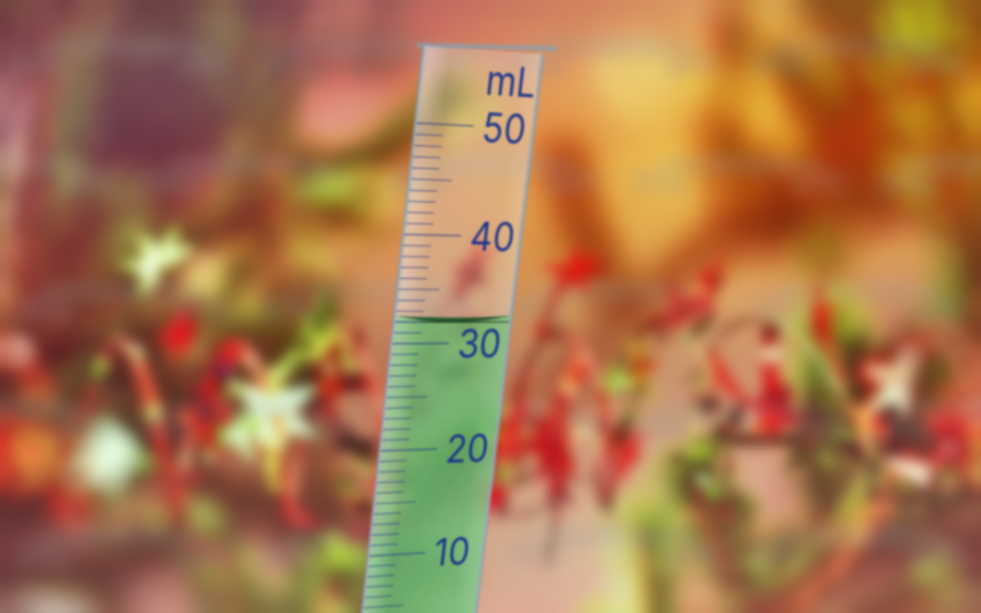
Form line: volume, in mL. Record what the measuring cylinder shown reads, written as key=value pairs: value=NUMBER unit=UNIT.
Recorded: value=32 unit=mL
